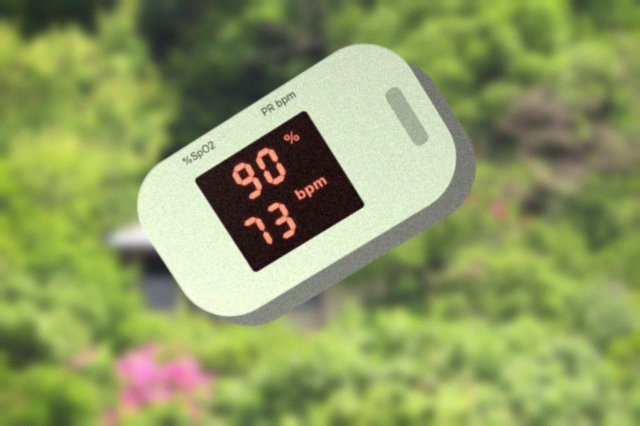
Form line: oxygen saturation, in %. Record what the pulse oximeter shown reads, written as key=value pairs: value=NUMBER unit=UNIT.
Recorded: value=90 unit=%
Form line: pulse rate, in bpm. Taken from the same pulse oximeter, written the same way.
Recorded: value=73 unit=bpm
